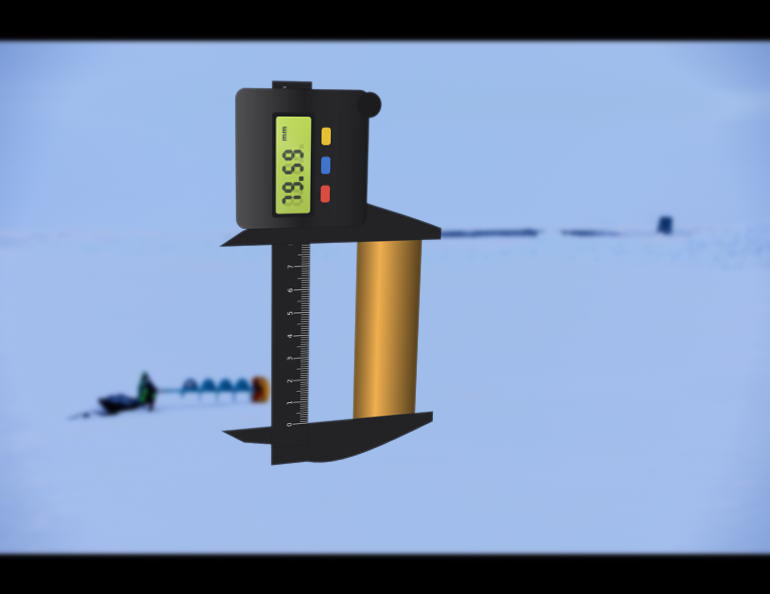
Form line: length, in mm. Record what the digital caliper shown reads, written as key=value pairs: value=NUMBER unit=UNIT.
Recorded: value=79.59 unit=mm
